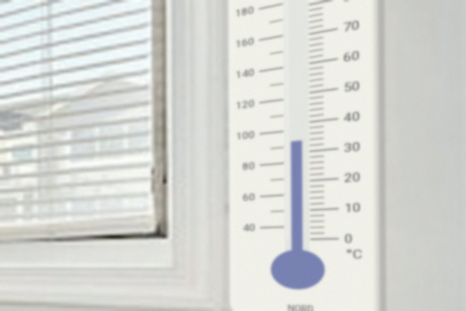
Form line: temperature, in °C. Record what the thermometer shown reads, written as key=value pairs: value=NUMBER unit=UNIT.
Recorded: value=34 unit=°C
